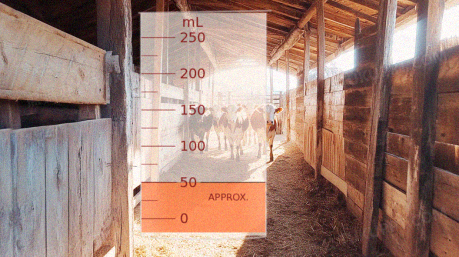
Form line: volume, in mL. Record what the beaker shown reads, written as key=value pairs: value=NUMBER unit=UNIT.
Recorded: value=50 unit=mL
